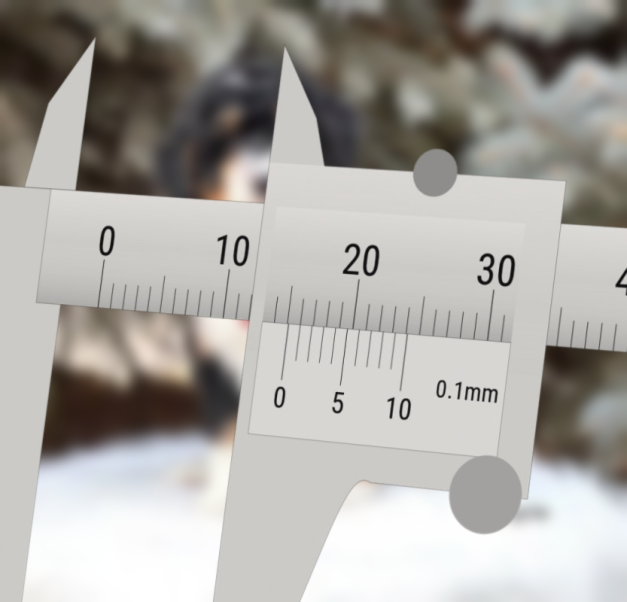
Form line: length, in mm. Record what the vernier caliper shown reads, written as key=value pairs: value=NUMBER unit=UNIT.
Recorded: value=15.1 unit=mm
